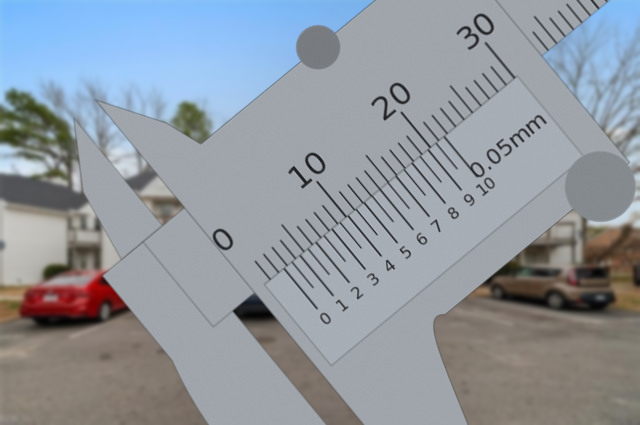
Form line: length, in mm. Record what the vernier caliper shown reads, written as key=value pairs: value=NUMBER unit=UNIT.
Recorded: value=2.6 unit=mm
